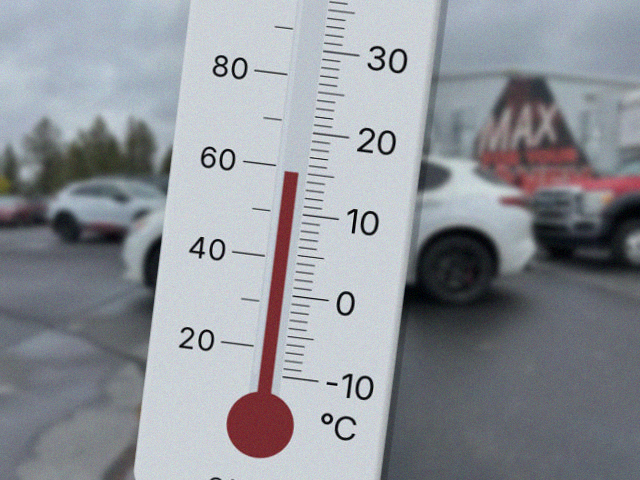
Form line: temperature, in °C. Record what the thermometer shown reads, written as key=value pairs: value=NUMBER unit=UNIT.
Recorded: value=15 unit=°C
